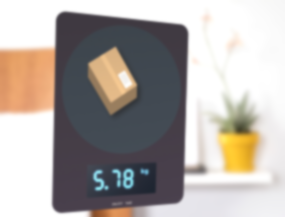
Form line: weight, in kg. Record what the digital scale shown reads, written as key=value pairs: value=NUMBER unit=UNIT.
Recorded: value=5.78 unit=kg
